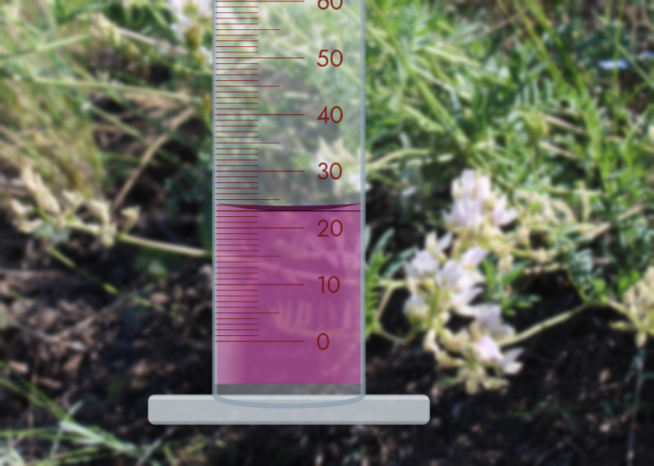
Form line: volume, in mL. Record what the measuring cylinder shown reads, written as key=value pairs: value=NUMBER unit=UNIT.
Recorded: value=23 unit=mL
